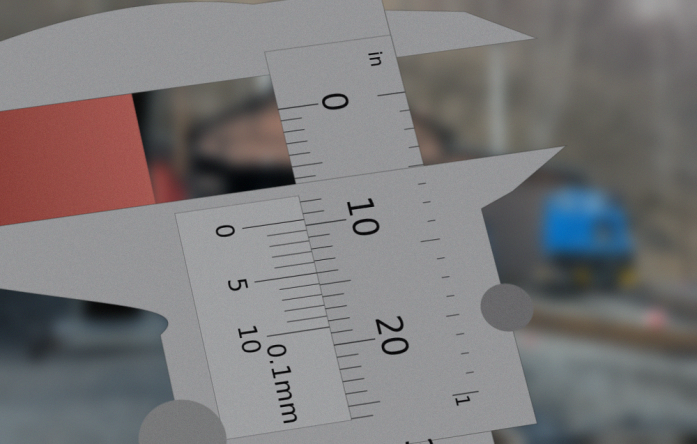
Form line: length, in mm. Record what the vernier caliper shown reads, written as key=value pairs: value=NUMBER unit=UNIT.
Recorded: value=9.5 unit=mm
